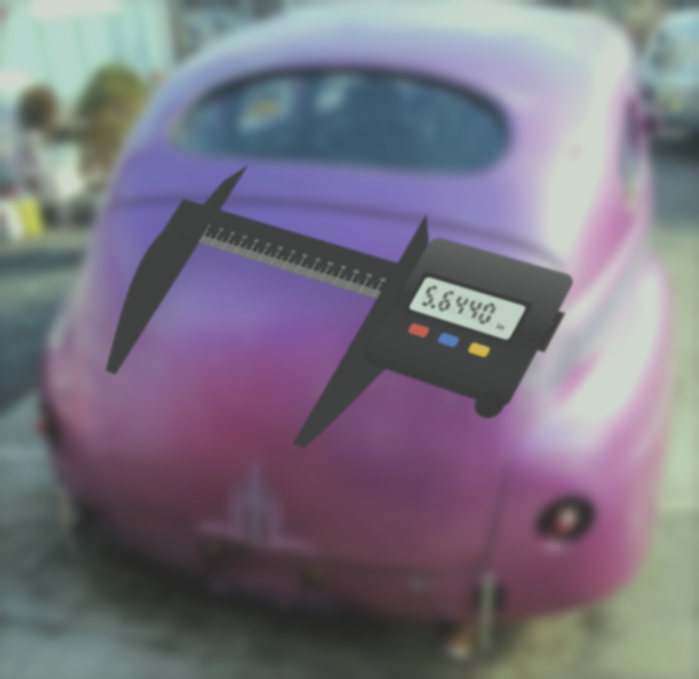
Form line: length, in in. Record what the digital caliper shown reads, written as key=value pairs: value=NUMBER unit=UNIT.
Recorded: value=5.6440 unit=in
